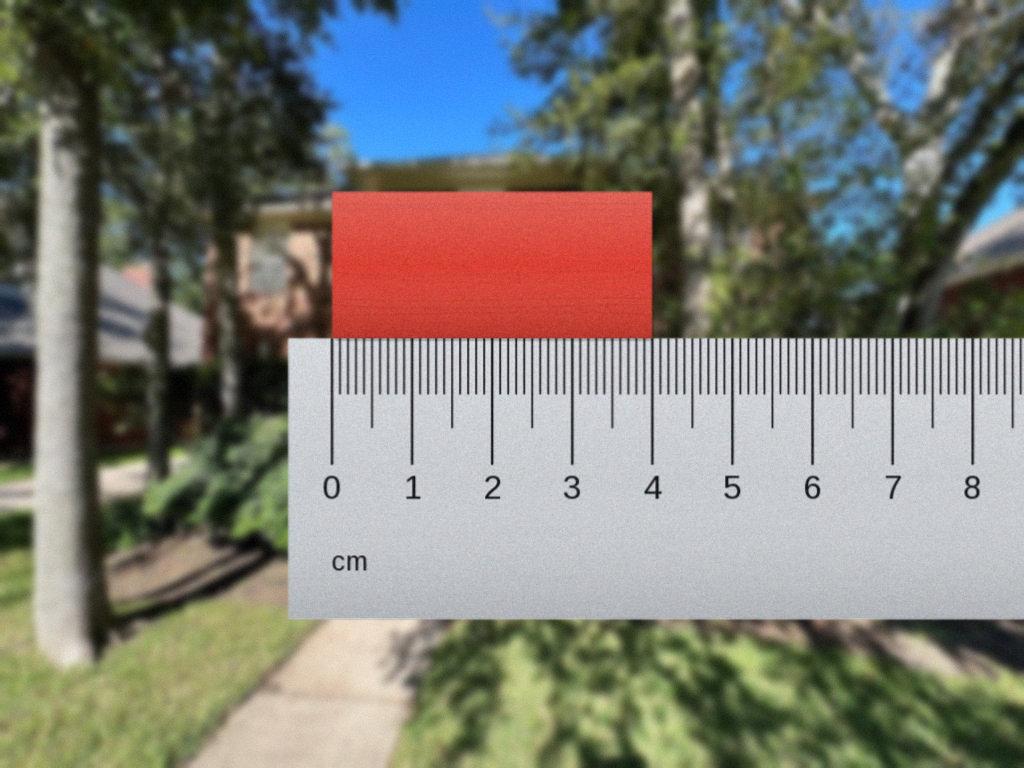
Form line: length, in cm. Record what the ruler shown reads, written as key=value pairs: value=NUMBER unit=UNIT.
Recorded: value=4 unit=cm
